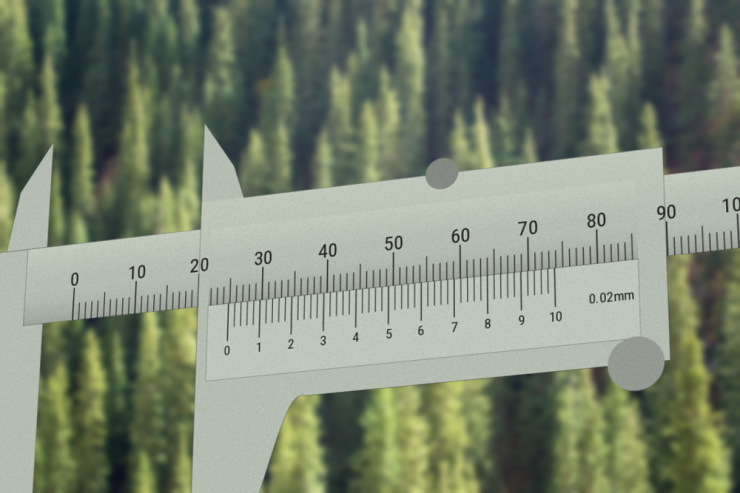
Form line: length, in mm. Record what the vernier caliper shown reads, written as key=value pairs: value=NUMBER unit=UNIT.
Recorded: value=24.8 unit=mm
